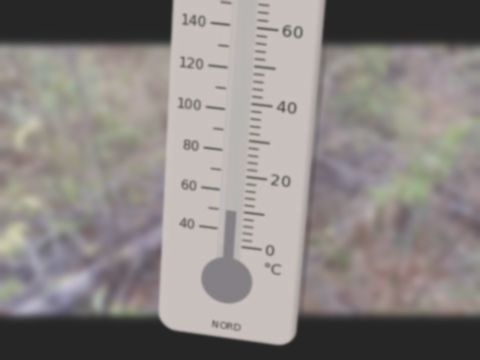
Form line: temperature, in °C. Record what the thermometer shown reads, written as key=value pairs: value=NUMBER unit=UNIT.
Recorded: value=10 unit=°C
